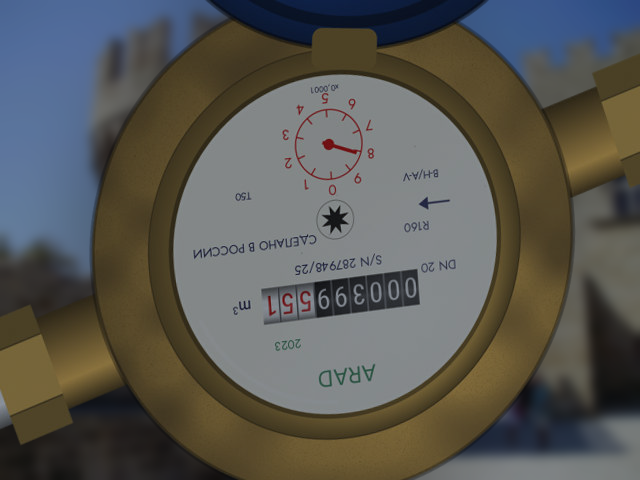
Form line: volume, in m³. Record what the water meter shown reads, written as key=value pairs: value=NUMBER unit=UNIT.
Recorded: value=399.5518 unit=m³
